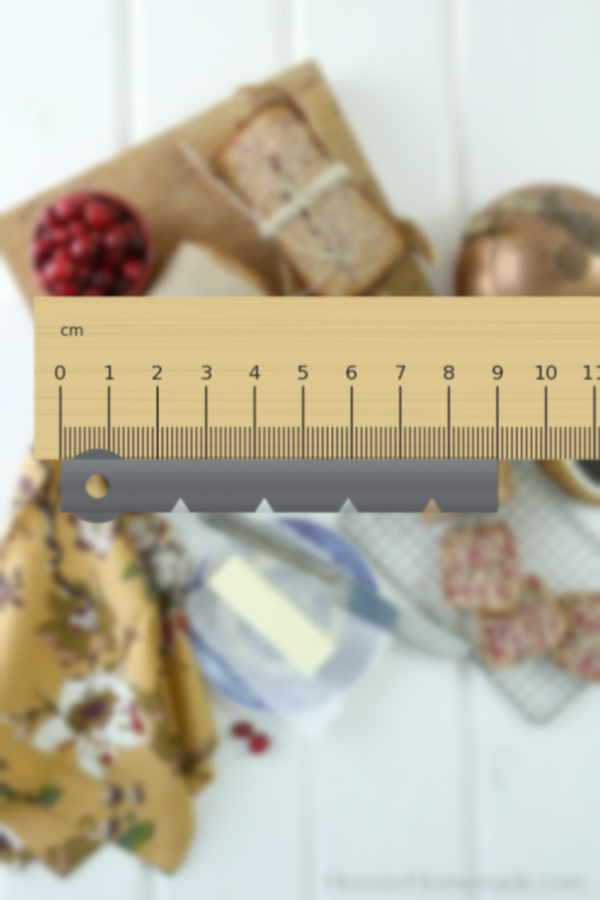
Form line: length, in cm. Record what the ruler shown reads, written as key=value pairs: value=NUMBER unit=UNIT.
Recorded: value=9 unit=cm
